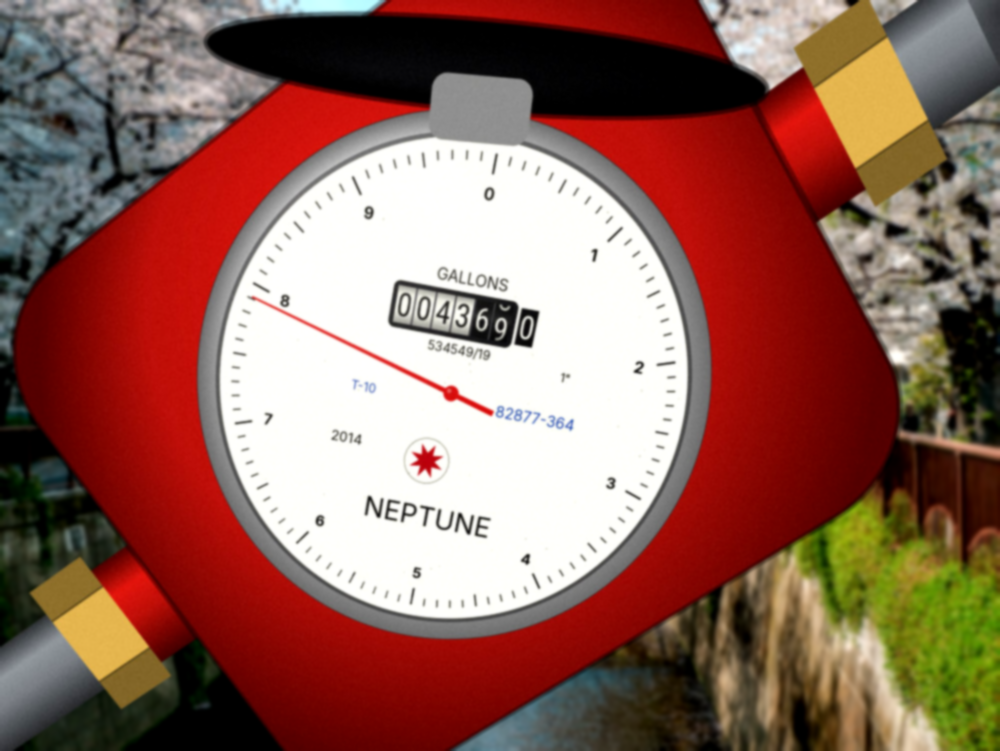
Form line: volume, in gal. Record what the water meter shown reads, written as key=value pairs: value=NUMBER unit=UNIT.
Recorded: value=43687.9 unit=gal
